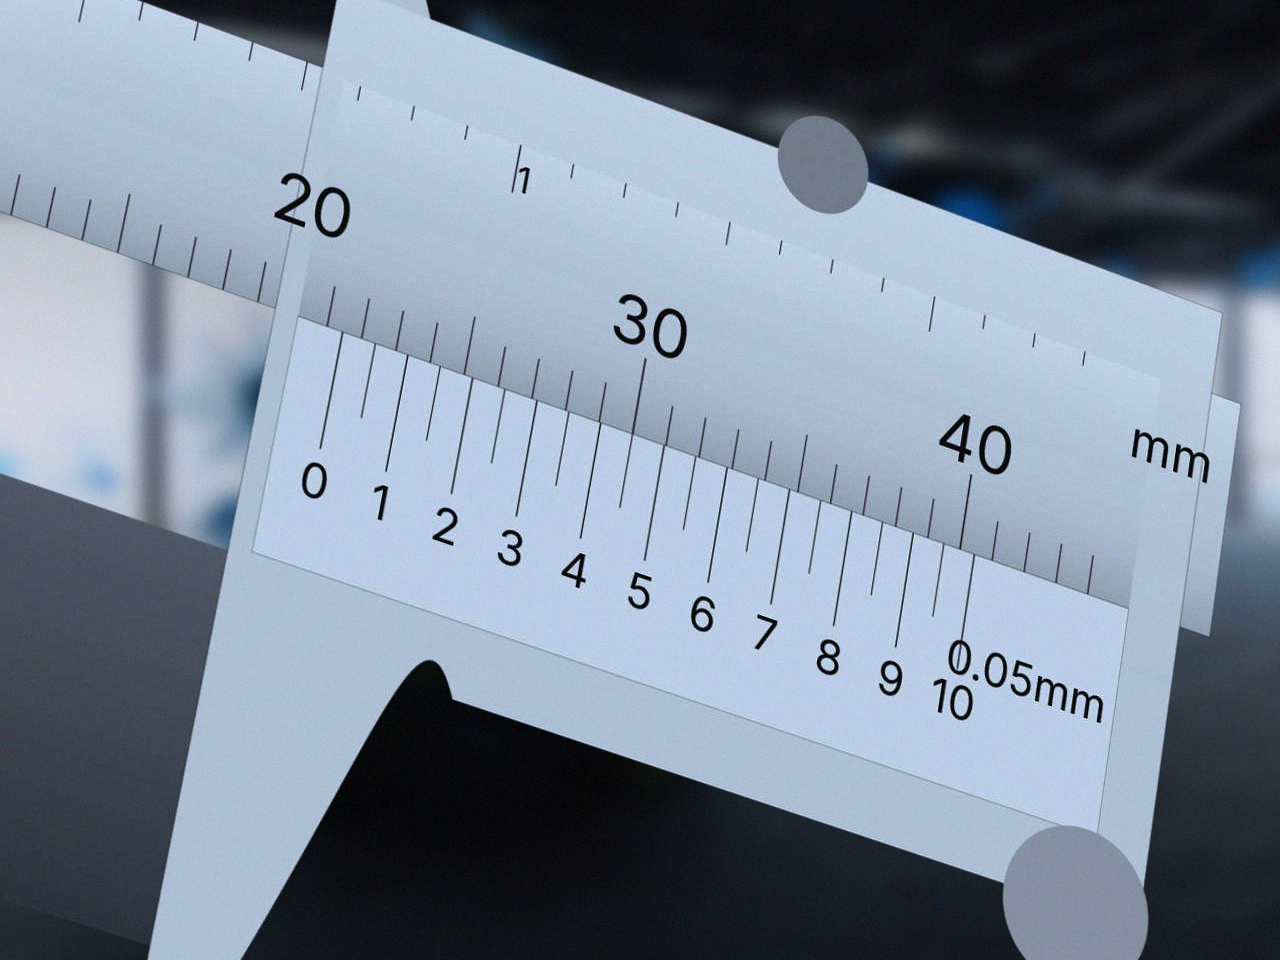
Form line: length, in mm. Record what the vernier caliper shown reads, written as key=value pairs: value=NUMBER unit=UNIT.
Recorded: value=21.45 unit=mm
